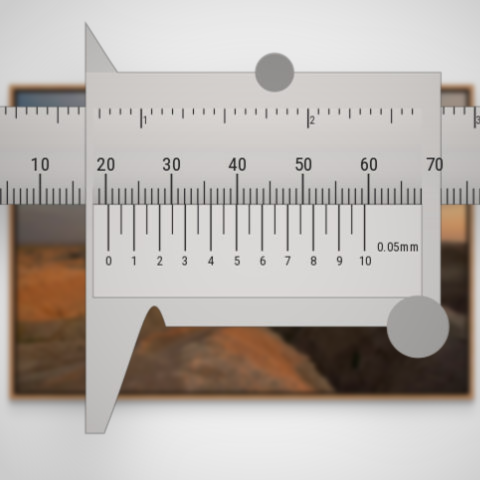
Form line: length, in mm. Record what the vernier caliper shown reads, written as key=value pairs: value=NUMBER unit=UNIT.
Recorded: value=20.4 unit=mm
